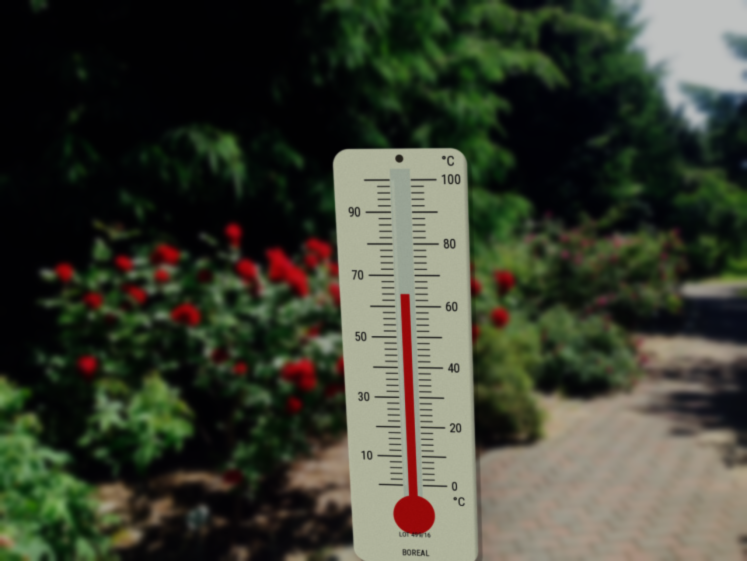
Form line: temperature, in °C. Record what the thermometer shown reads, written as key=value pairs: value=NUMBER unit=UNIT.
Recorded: value=64 unit=°C
